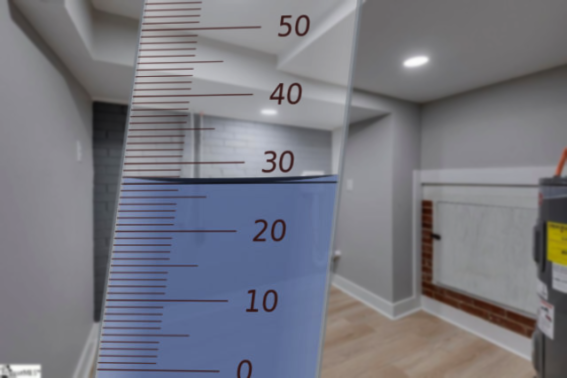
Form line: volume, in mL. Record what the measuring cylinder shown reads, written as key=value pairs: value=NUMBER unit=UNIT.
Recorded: value=27 unit=mL
